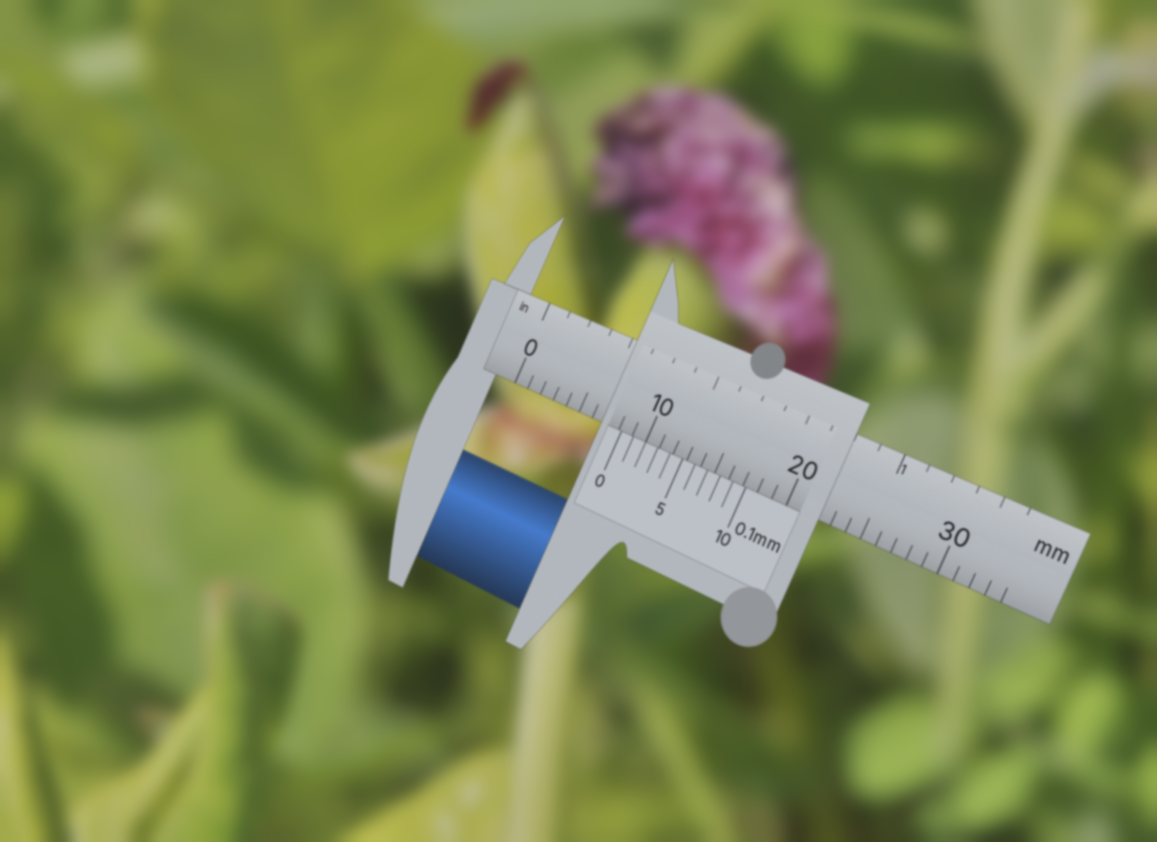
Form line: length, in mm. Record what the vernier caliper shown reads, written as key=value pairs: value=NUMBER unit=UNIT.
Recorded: value=8.2 unit=mm
